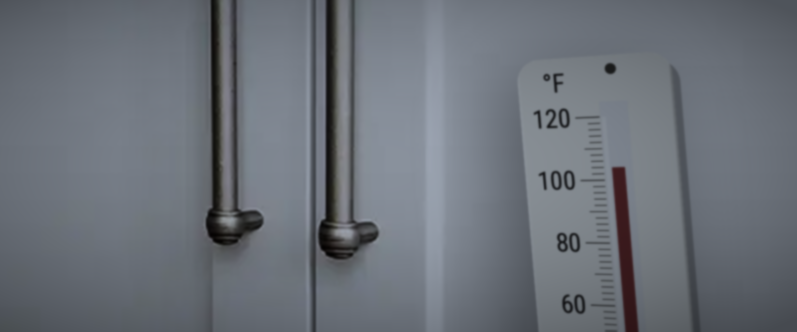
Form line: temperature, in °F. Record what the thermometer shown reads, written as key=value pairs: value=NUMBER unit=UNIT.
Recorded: value=104 unit=°F
